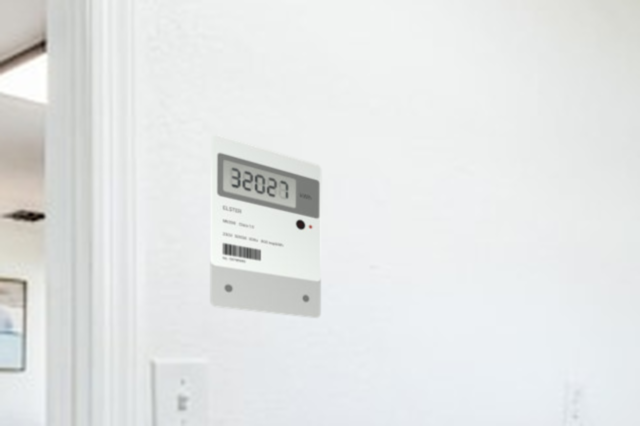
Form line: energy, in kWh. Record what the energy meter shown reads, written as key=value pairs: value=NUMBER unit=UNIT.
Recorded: value=32027 unit=kWh
